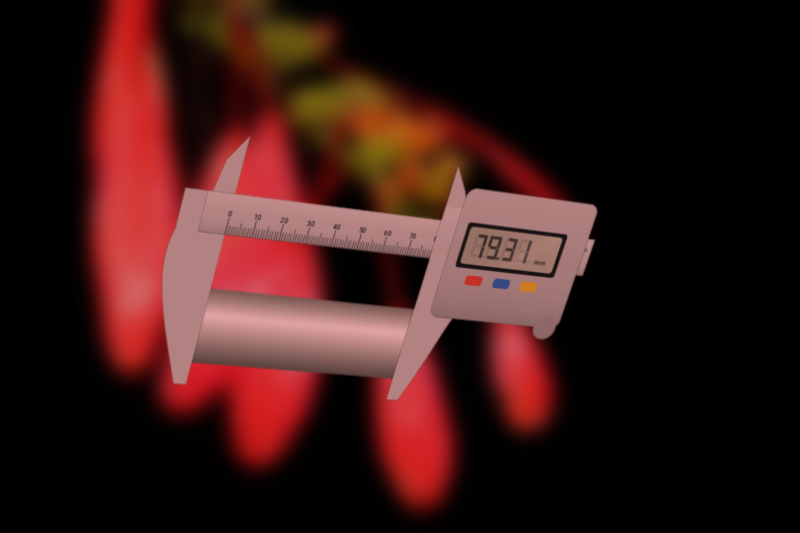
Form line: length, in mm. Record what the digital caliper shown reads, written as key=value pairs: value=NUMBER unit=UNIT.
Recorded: value=79.31 unit=mm
